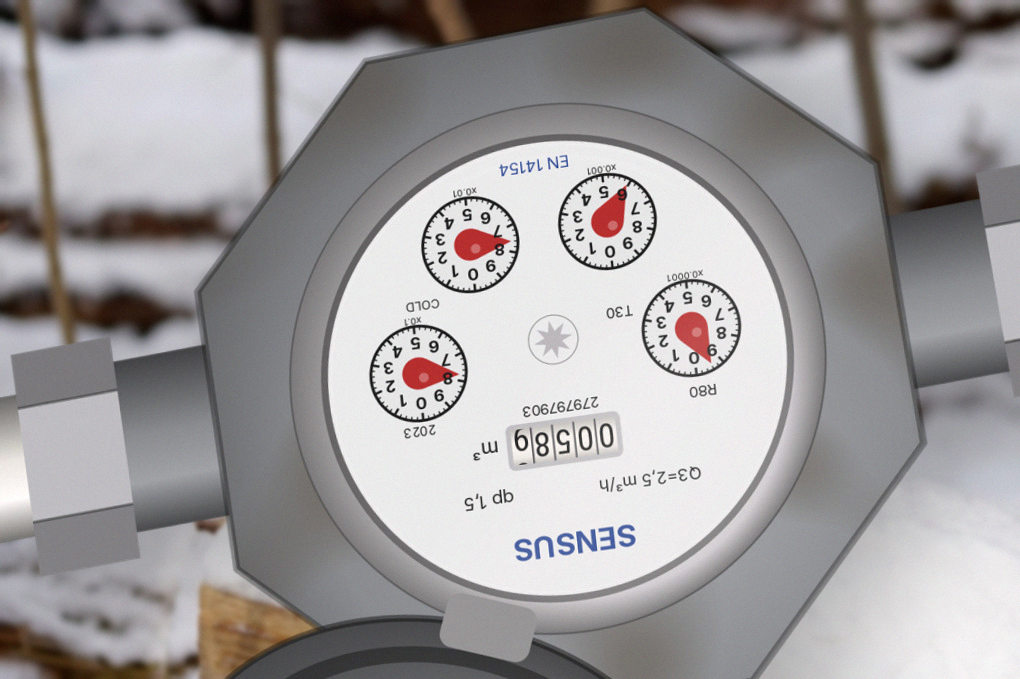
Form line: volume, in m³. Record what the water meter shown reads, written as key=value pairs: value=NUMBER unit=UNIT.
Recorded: value=588.7759 unit=m³
